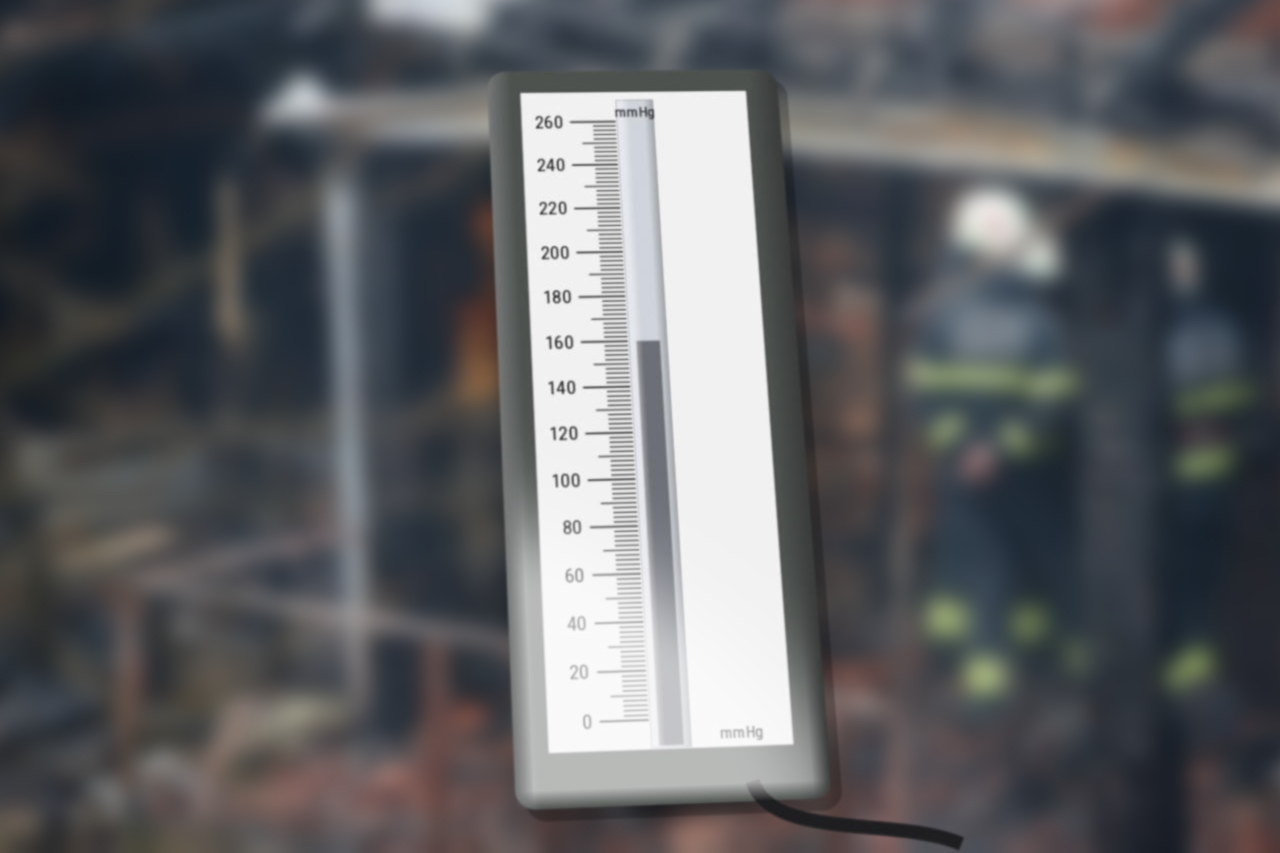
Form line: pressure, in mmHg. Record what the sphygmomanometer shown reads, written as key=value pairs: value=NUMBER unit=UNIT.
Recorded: value=160 unit=mmHg
